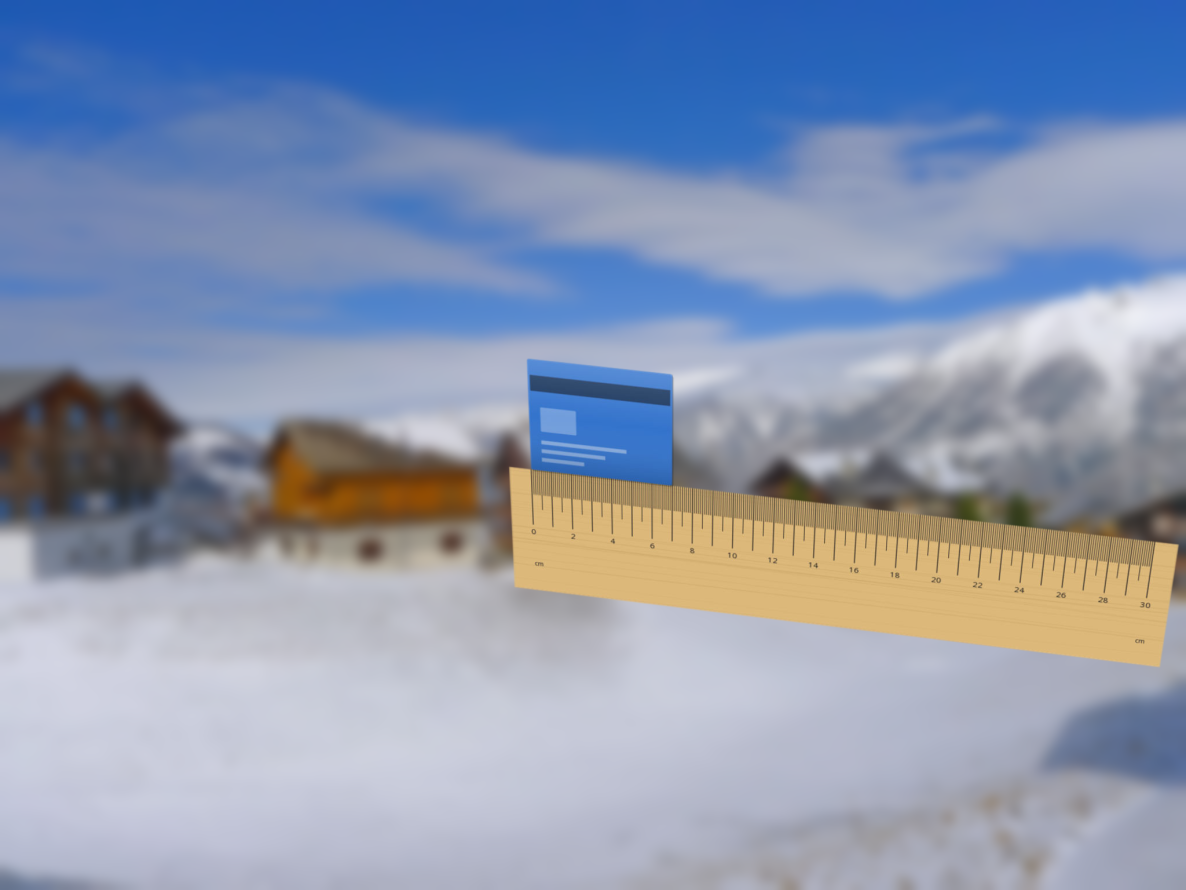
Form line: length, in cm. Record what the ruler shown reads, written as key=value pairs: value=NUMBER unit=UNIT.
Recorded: value=7 unit=cm
